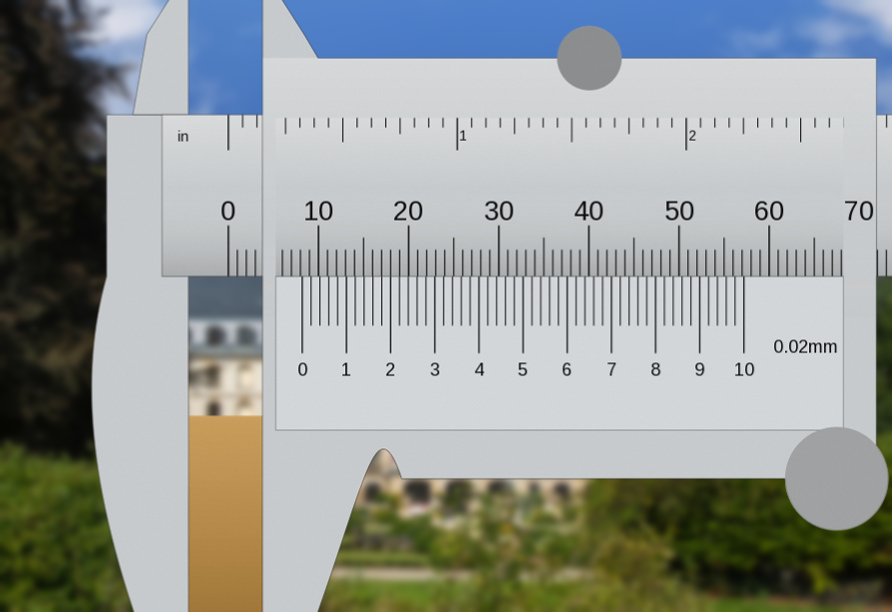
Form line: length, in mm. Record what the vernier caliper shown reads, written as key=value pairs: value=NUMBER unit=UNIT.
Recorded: value=8.2 unit=mm
